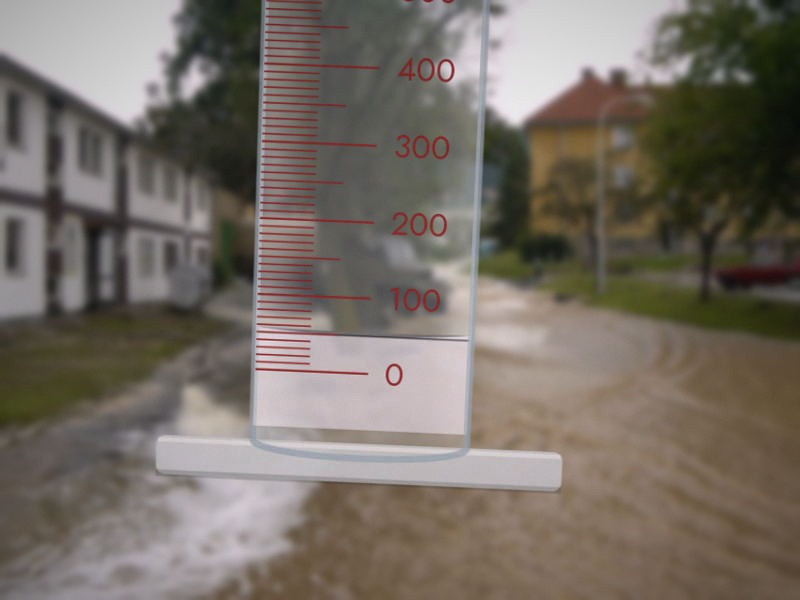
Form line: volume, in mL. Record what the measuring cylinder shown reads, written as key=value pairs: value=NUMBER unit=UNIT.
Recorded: value=50 unit=mL
